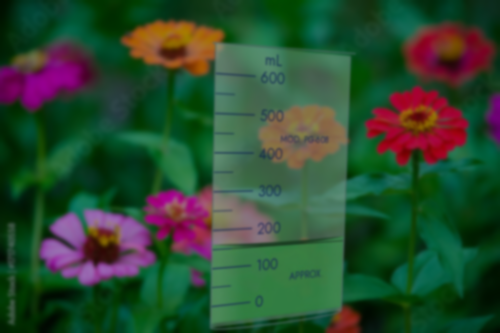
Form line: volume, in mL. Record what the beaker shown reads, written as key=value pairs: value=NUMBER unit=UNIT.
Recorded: value=150 unit=mL
